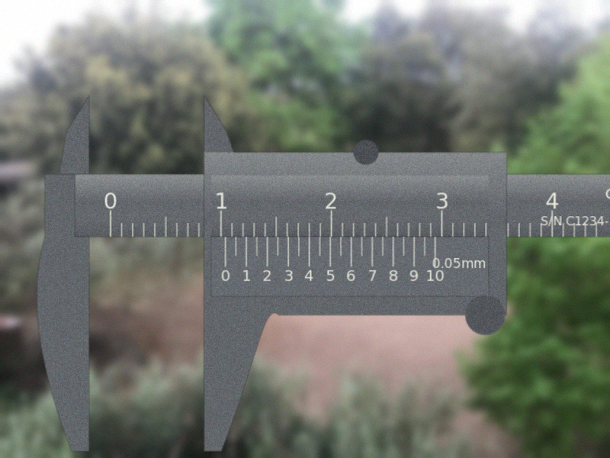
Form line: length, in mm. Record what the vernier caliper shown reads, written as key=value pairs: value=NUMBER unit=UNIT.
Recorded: value=10.4 unit=mm
